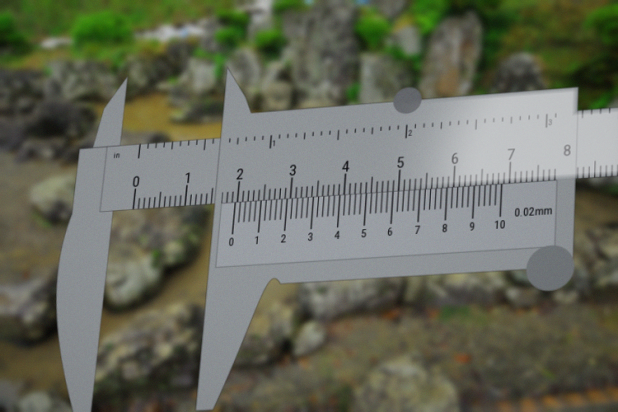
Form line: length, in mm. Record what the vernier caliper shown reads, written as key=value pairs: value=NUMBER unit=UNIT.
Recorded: value=19.6 unit=mm
